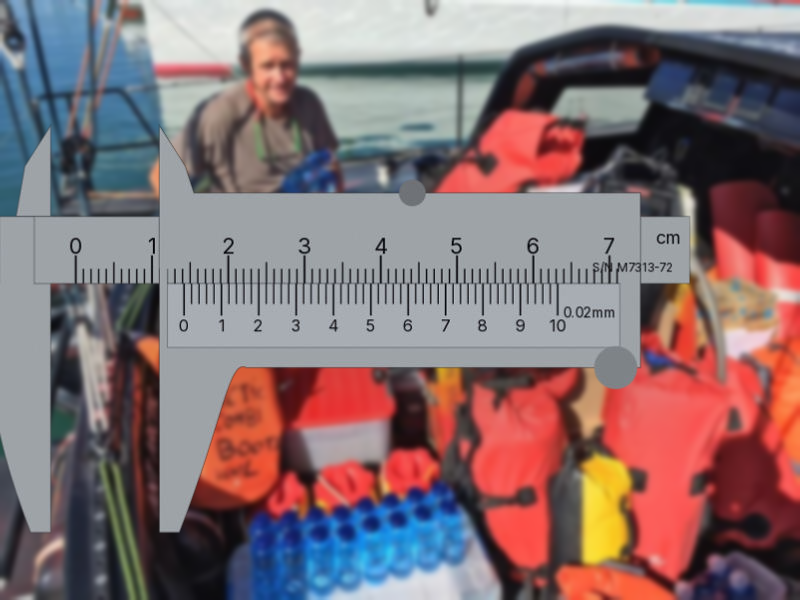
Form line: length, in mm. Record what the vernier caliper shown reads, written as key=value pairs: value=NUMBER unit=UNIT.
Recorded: value=14.2 unit=mm
